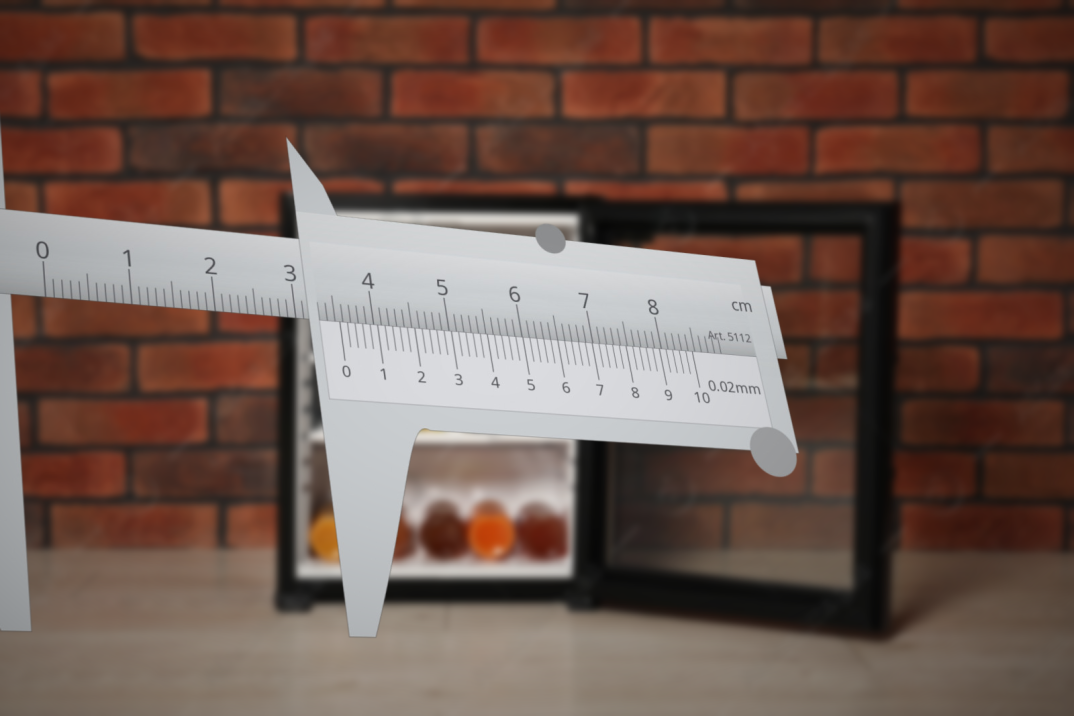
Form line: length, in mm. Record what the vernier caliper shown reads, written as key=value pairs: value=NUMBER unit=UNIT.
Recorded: value=35.6 unit=mm
